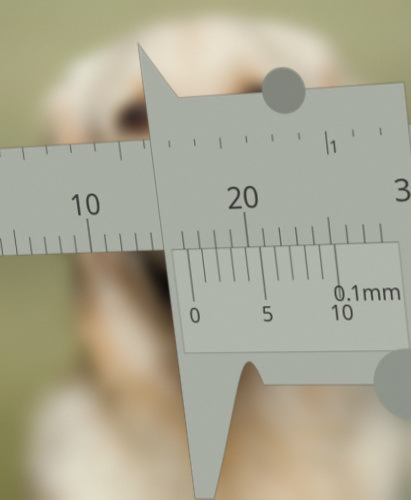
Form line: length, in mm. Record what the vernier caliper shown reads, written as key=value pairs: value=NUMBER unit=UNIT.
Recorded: value=16.2 unit=mm
